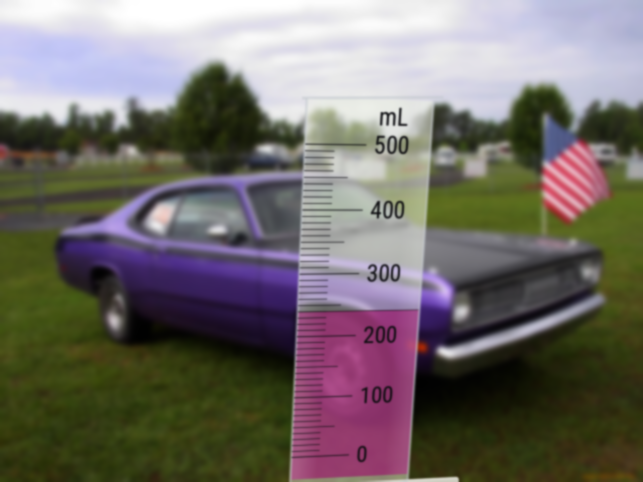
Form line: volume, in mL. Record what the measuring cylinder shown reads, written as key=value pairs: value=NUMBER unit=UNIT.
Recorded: value=240 unit=mL
